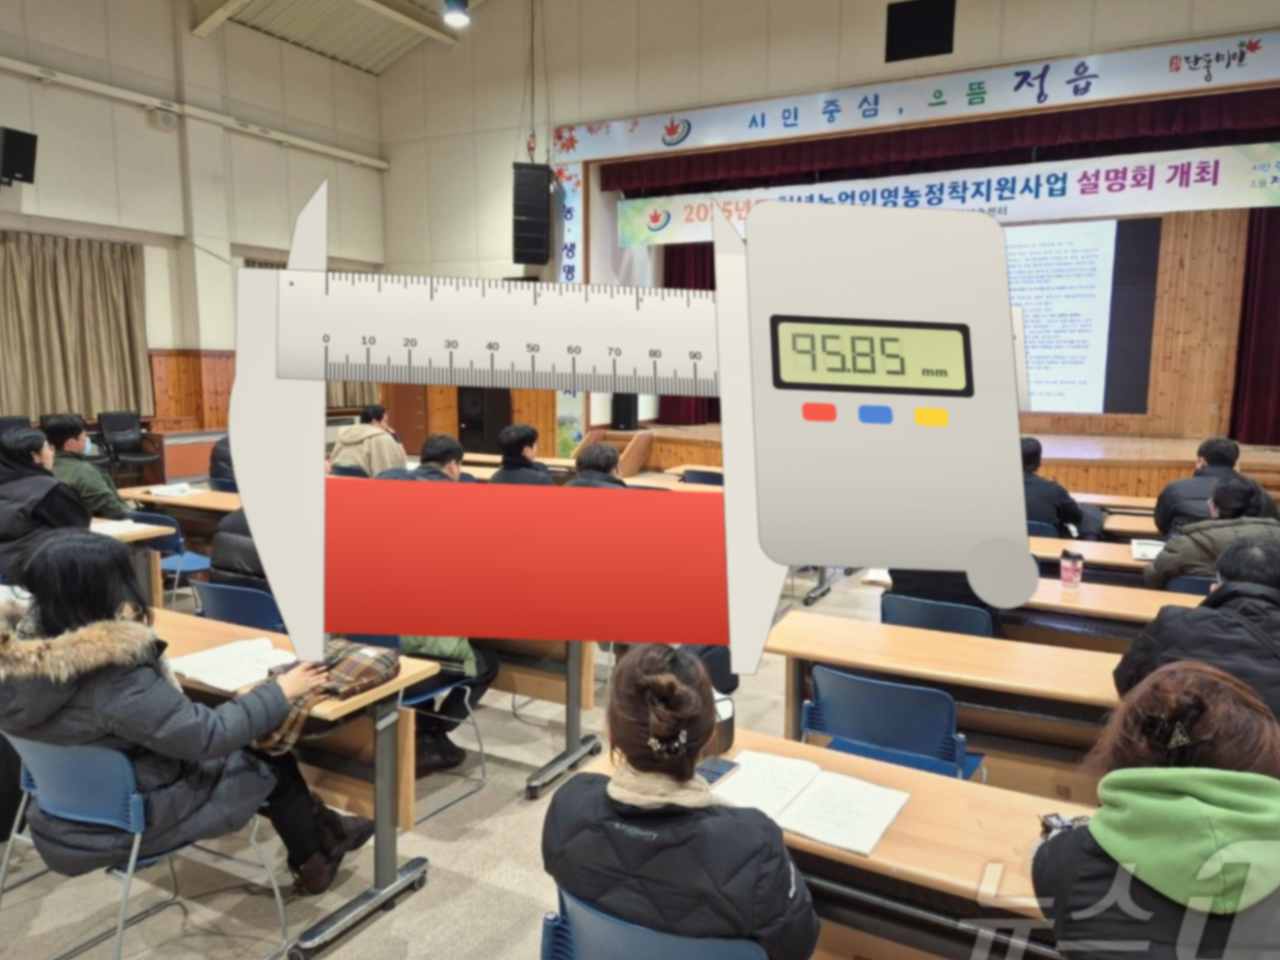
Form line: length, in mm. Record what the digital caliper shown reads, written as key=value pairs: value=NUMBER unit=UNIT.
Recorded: value=95.85 unit=mm
